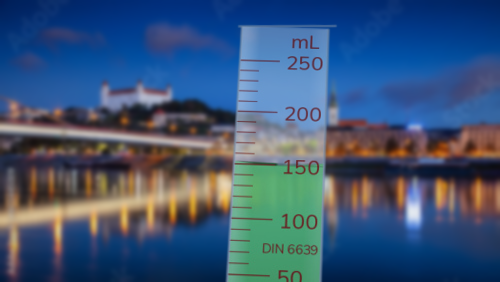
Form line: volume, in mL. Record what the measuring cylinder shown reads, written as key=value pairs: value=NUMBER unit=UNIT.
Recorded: value=150 unit=mL
